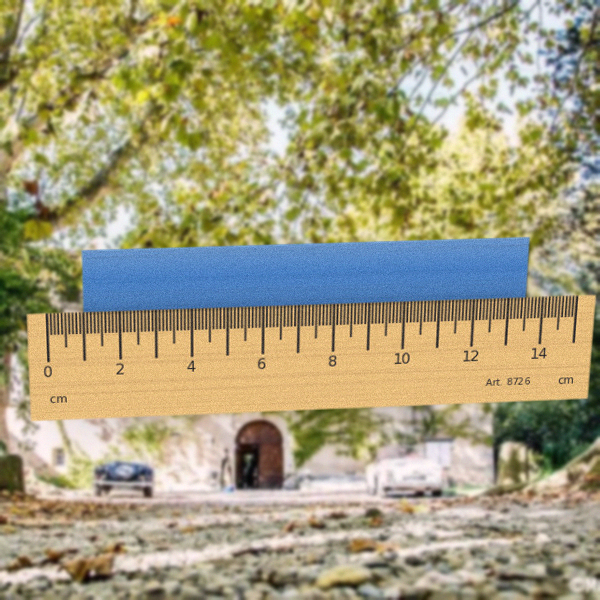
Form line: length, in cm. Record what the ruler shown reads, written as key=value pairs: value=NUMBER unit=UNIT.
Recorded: value=12.5 unit=cm
